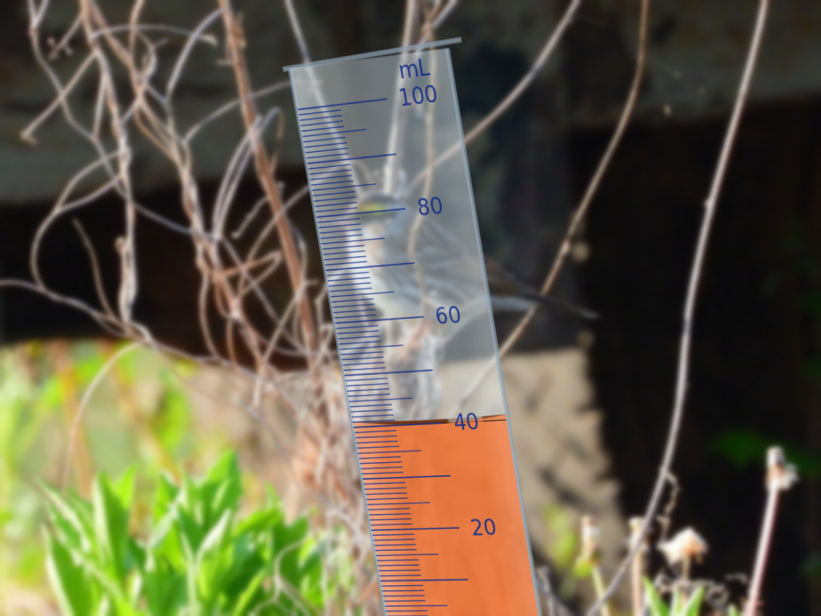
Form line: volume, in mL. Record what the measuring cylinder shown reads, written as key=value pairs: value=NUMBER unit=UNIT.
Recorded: value=40 unit=mL
